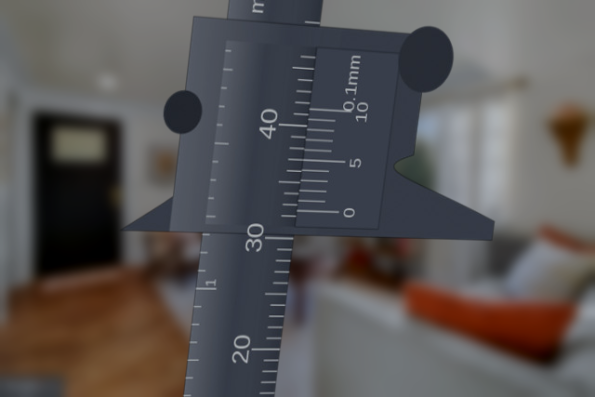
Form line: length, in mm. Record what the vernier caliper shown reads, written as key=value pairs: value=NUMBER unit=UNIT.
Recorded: value=32.5 unit=mm
